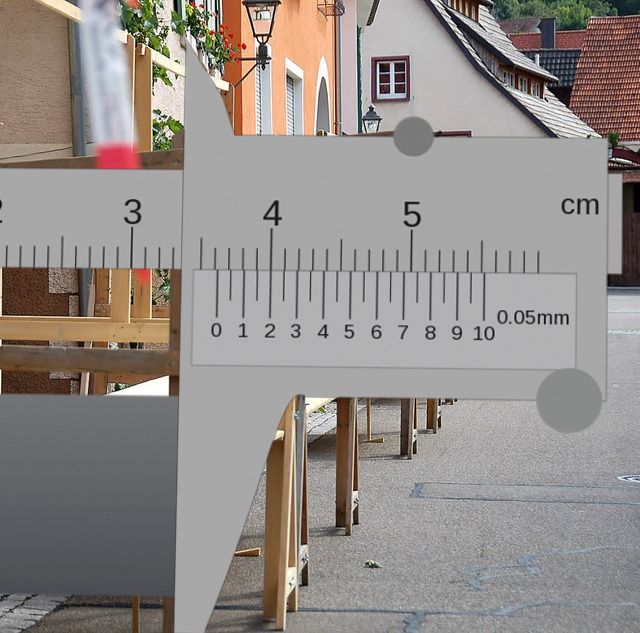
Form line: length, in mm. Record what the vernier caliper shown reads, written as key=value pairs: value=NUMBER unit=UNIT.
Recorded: value=36.2 unit=mm
